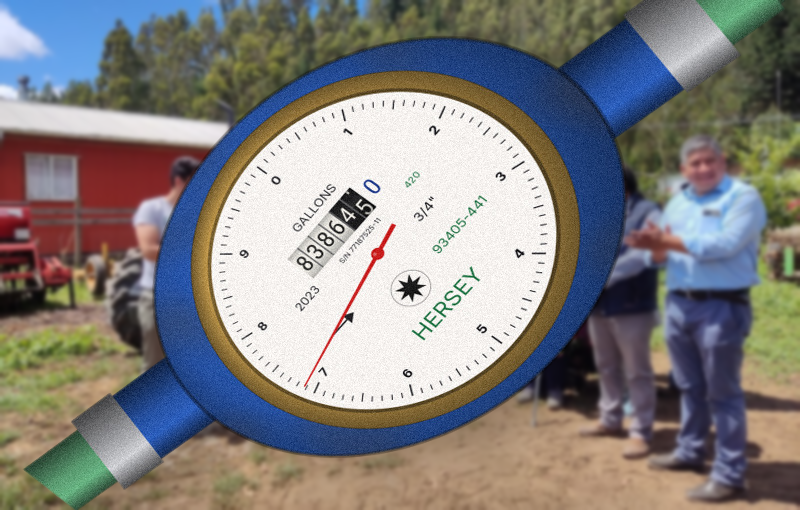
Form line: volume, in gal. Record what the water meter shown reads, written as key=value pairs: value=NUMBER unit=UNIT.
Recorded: value=8386447.1 unit=gal
